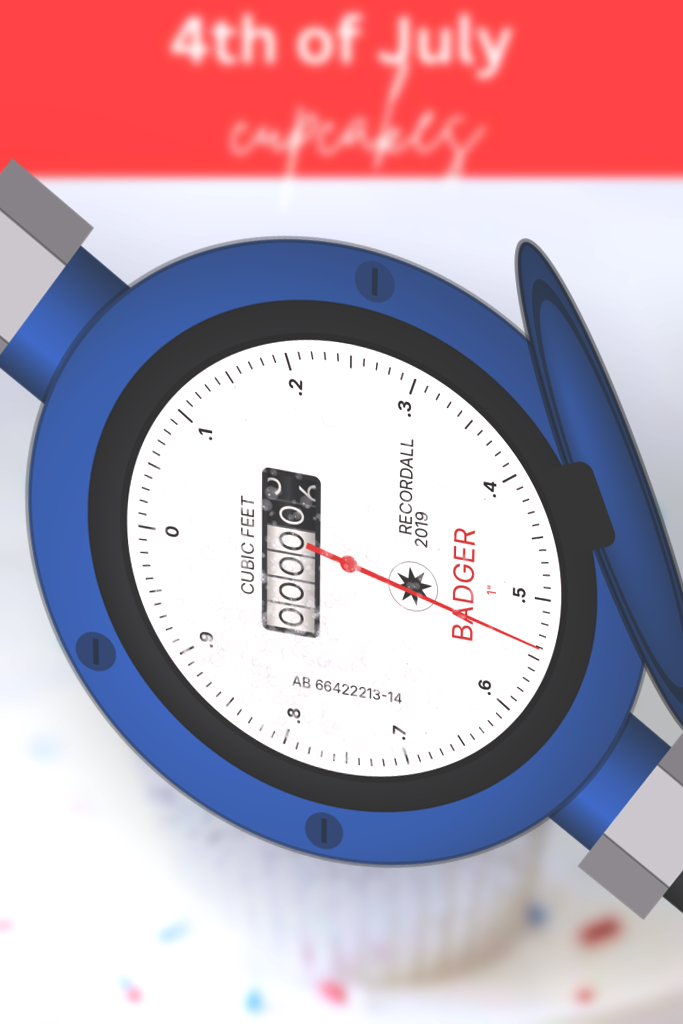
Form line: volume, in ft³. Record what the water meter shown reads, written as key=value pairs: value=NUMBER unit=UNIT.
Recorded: value=5.54 unit=ft³
